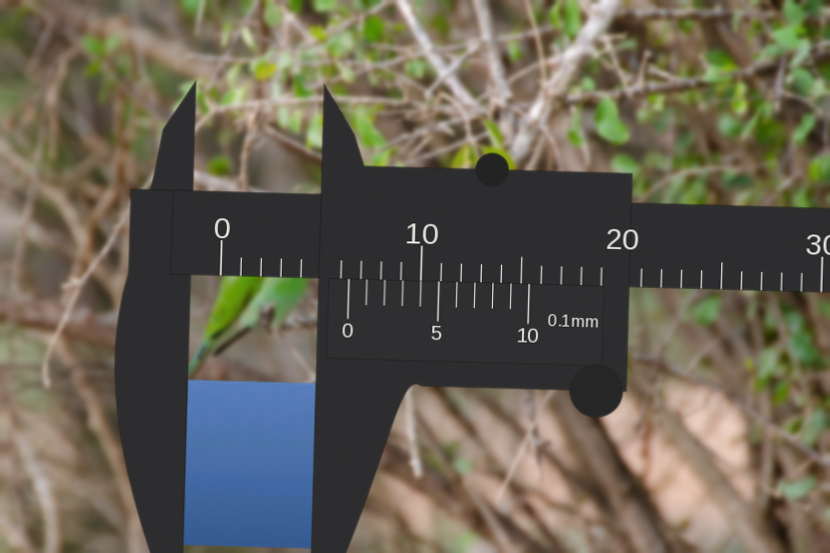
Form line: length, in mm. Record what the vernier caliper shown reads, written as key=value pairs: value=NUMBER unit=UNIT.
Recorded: value=6.4 unit=mm
